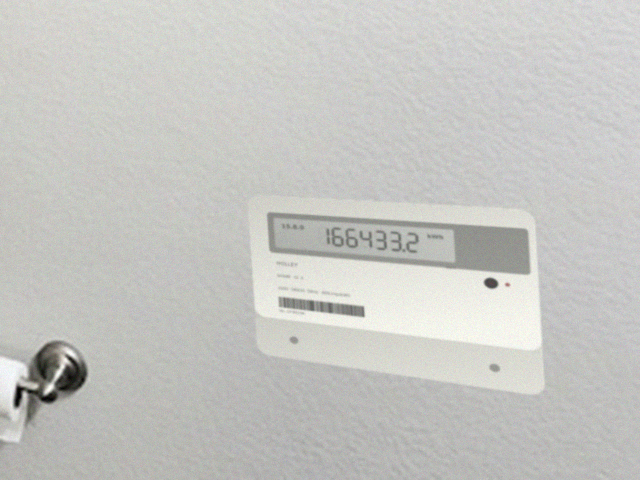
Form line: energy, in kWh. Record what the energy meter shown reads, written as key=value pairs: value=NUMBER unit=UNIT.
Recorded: value=166433.2 unit=kWh
